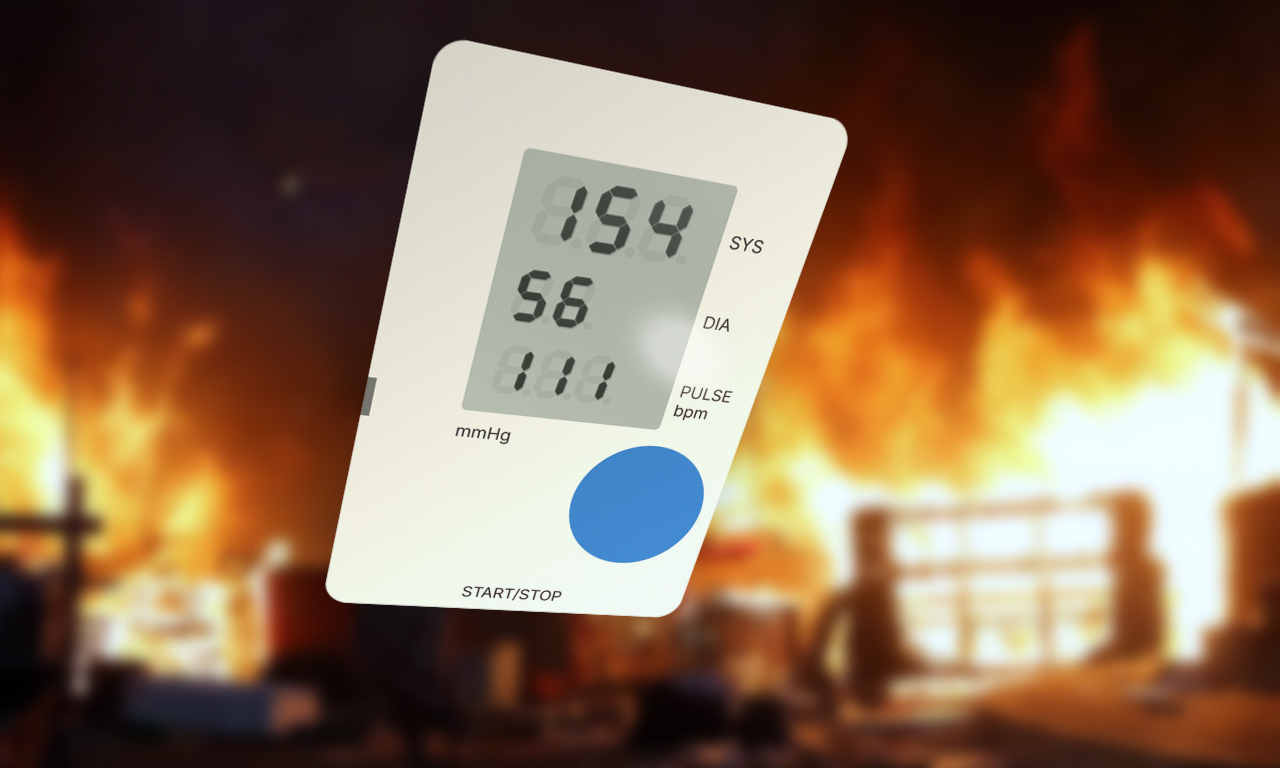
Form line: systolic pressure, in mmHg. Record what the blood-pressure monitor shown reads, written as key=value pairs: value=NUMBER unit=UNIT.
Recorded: value=154 unit=mmHg
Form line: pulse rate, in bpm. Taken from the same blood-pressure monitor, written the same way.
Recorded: value=111 unit=bpm
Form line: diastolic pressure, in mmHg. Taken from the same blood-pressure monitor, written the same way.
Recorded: value=56 unit=mmHg
